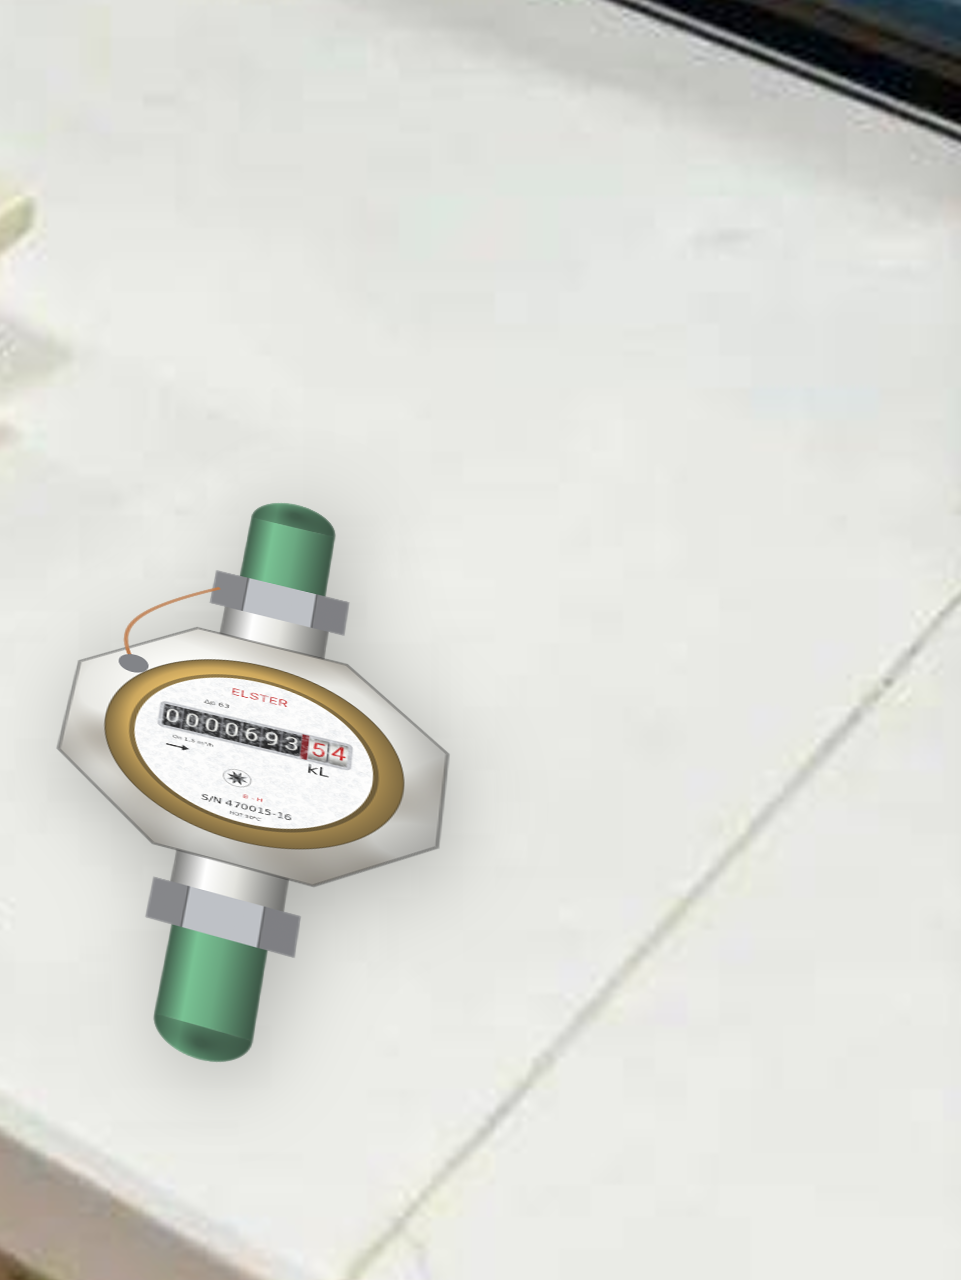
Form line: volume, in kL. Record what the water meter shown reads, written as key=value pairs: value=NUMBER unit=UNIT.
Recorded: value=693.54 unit=kL
